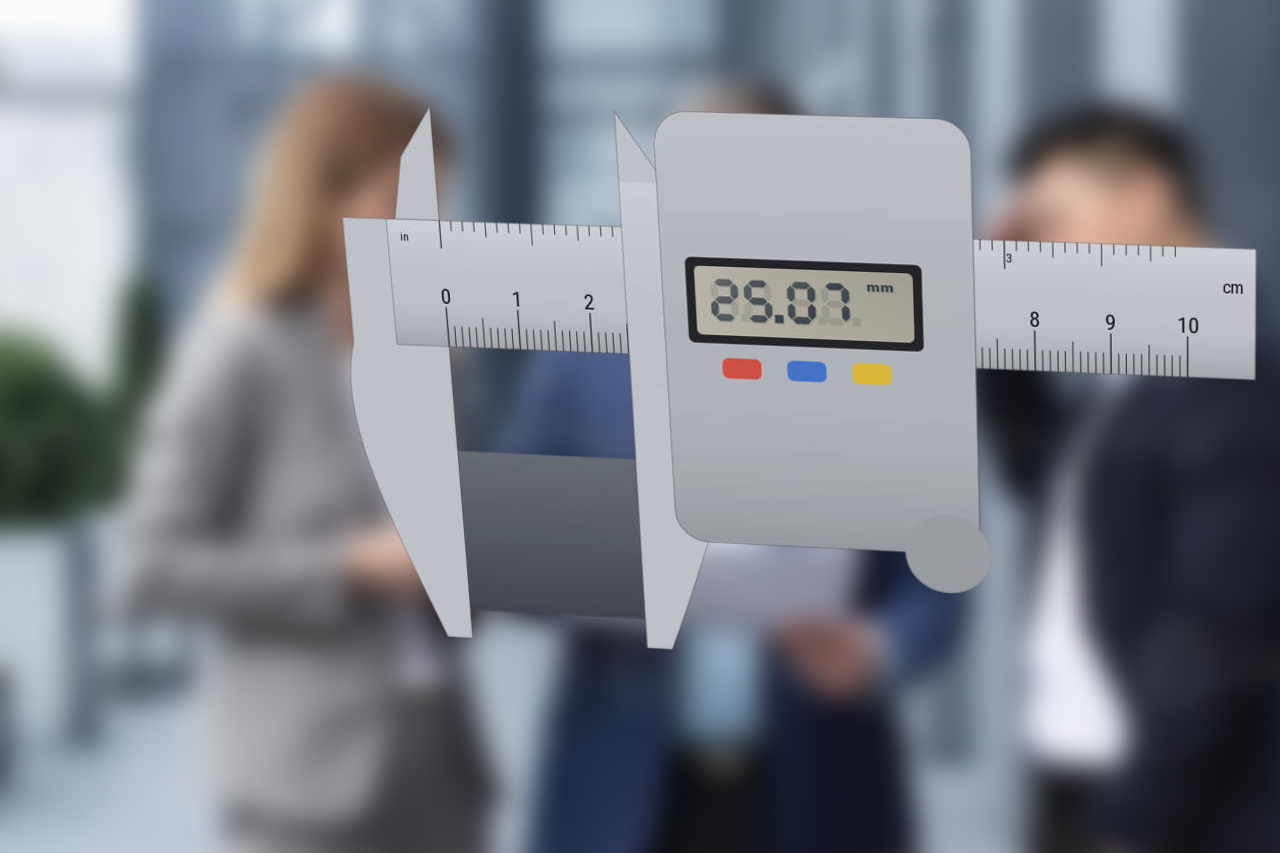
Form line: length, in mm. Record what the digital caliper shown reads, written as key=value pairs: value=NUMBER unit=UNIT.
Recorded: value=25.07 unit=mm
